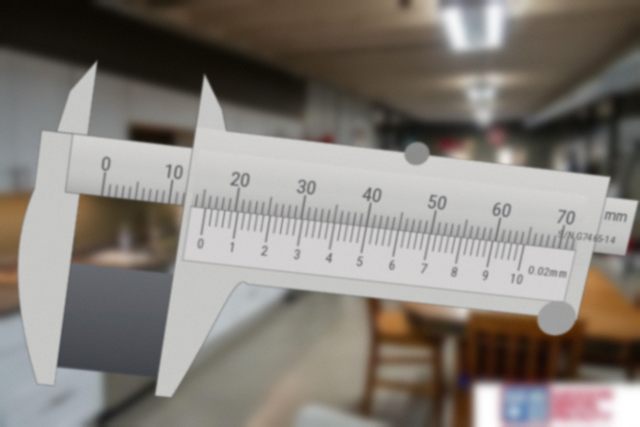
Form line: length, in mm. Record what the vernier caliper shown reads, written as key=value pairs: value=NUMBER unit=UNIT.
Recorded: value=15.5 unit=mm
